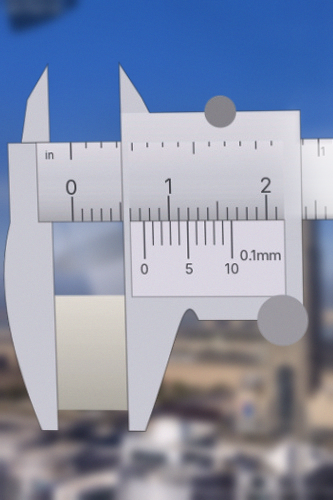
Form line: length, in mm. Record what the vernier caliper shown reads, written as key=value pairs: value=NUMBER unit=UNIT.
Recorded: value=7.4 unit=mm
